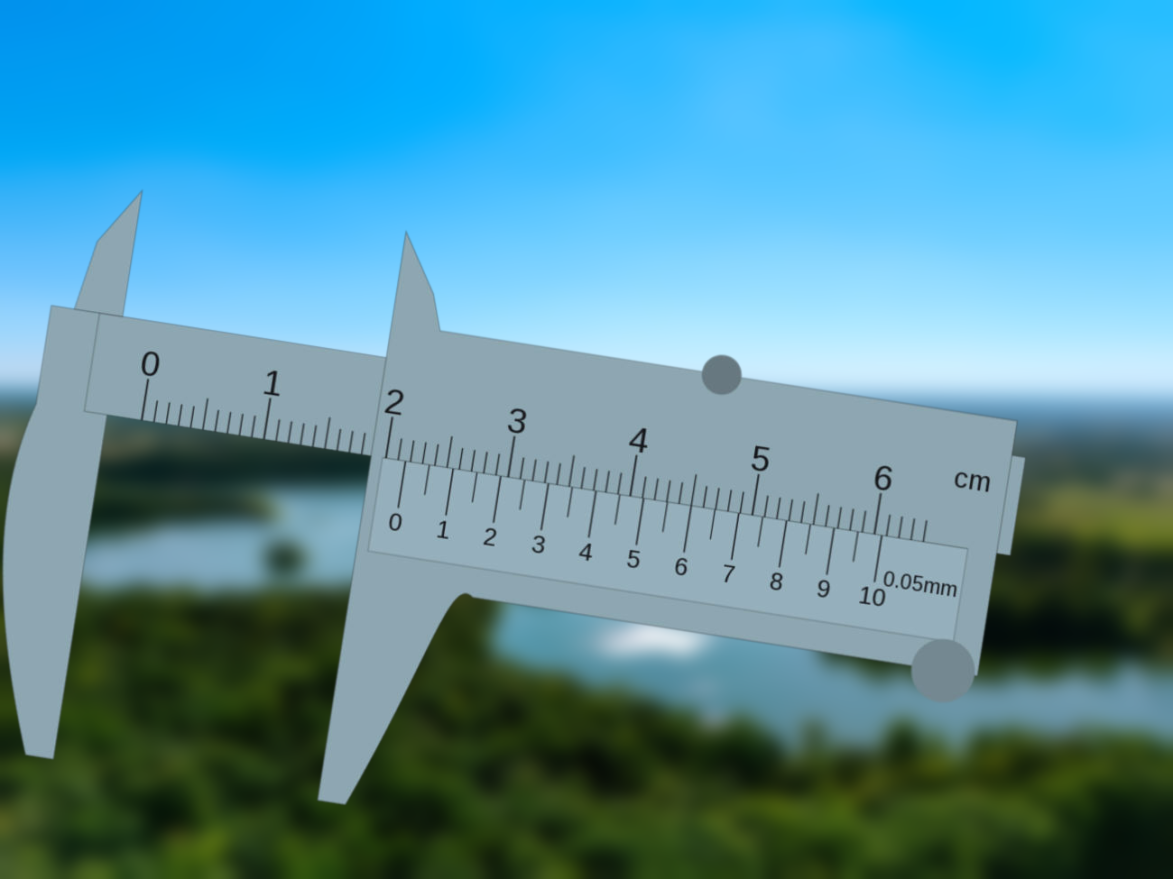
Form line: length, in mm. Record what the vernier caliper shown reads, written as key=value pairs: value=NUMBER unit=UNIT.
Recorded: value=21.6 unit=mm
